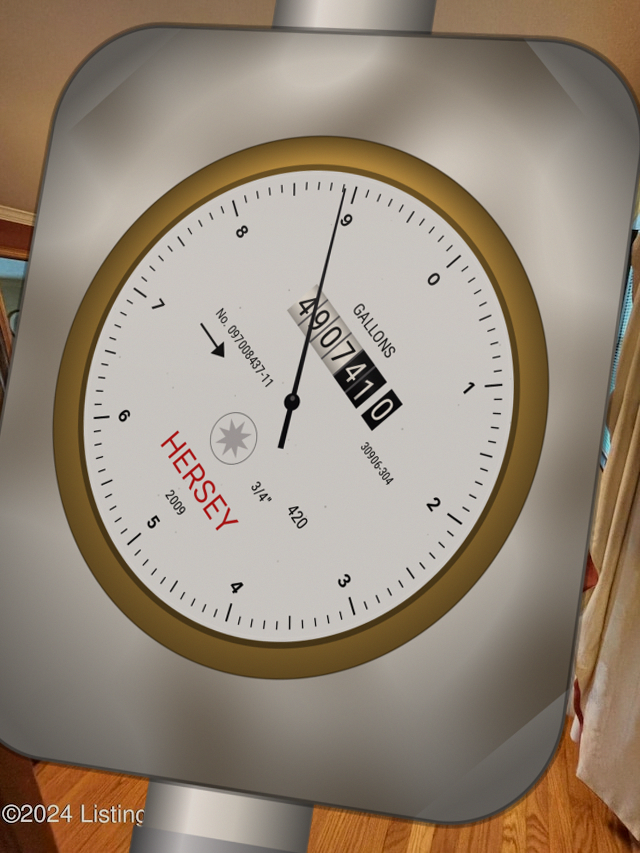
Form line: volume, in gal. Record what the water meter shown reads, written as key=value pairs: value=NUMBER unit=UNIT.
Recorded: value=4907408.9 unit=gal
